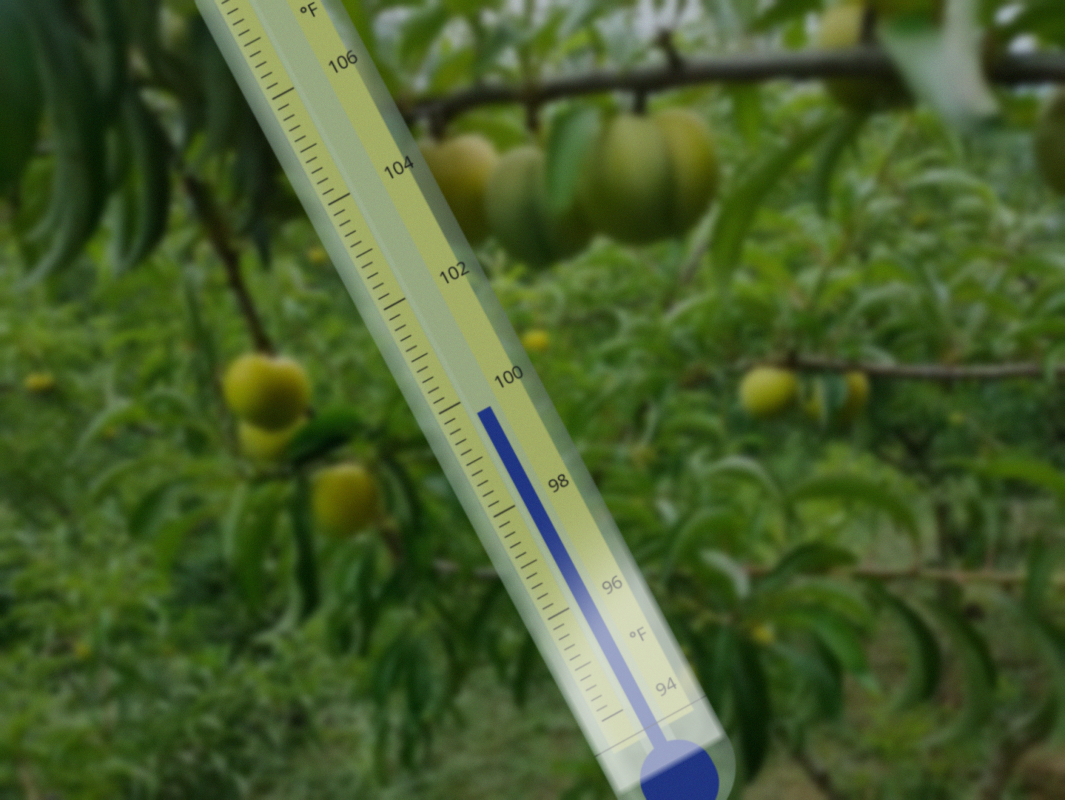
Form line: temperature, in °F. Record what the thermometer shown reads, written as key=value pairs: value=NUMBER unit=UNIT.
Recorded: value=99.7 unit=°F
